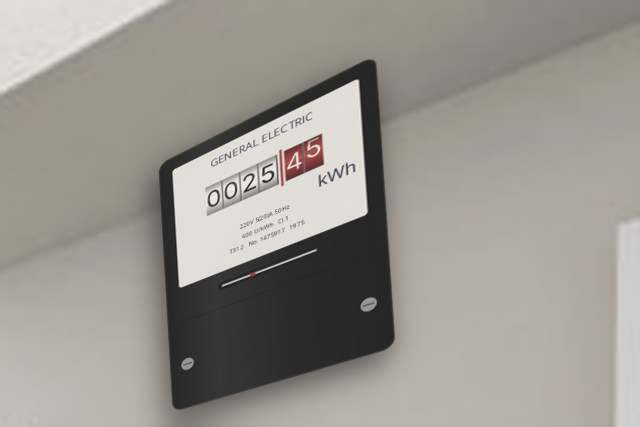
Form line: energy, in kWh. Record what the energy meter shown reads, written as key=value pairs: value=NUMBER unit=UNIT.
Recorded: value=25.45 unit=kWh
